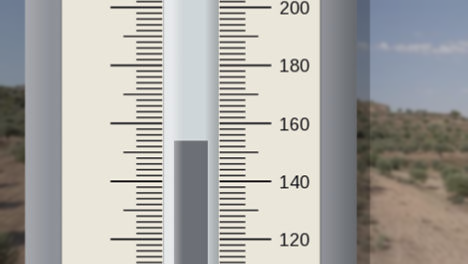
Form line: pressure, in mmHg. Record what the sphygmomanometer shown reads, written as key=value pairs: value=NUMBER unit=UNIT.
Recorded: value=154 unit=mmHg
